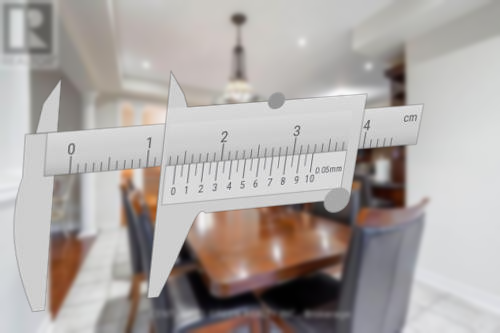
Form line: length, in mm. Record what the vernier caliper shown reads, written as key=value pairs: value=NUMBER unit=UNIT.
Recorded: value=13.8 unit=mm
